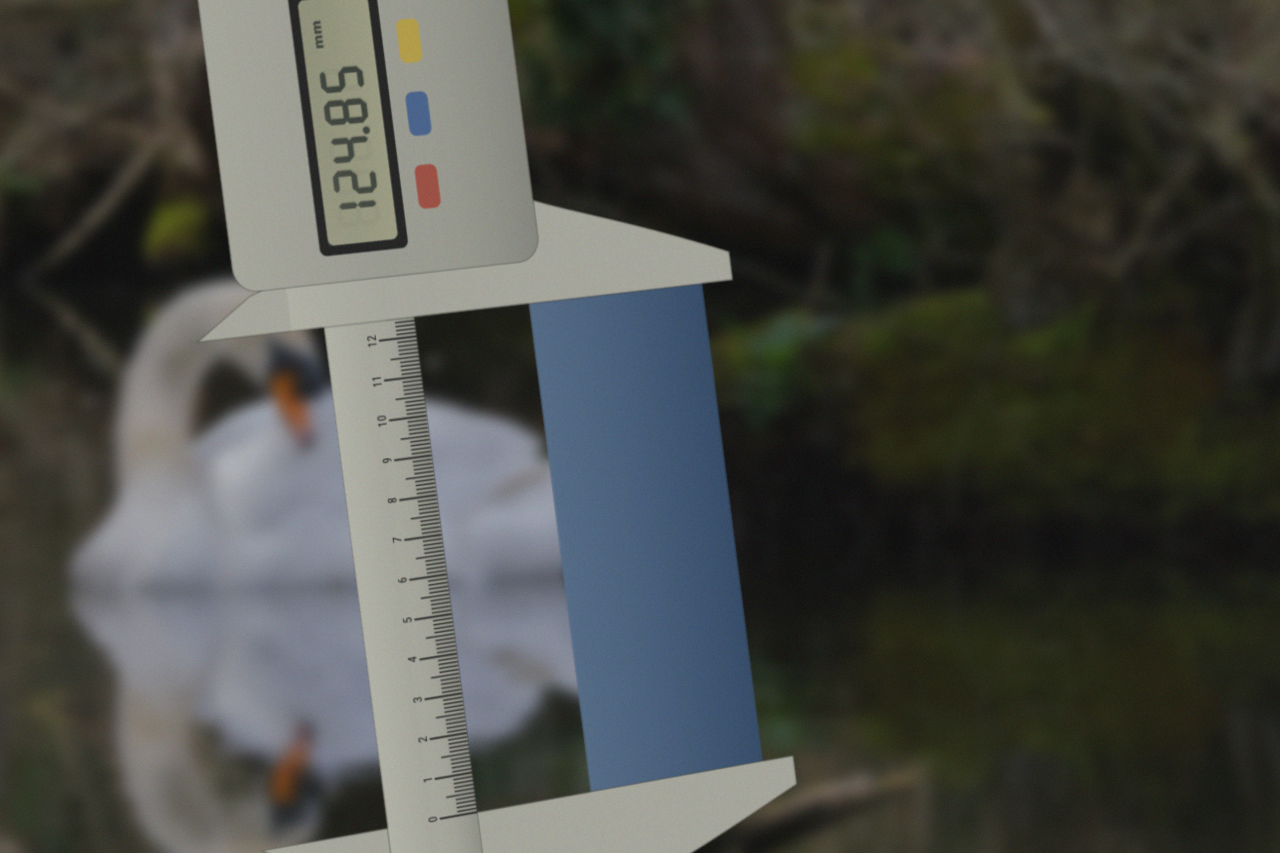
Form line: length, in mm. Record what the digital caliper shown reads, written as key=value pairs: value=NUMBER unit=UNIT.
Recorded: value=124.85 unit=mm
